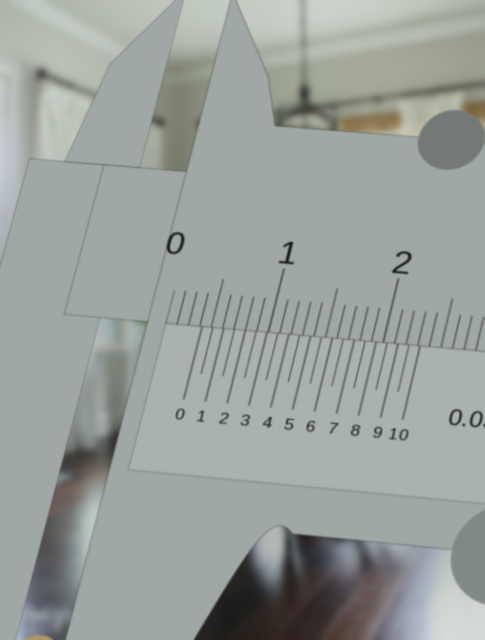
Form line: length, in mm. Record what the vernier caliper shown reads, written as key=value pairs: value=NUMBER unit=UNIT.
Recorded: value=4.2 unit=mm
